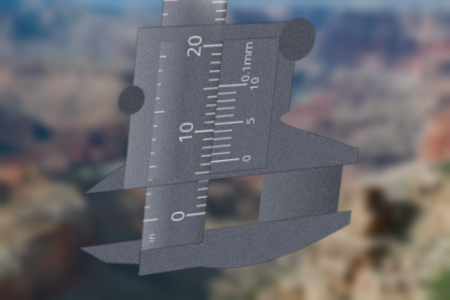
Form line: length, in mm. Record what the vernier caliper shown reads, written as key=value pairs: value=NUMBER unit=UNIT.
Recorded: value=6.2 unit=mm
